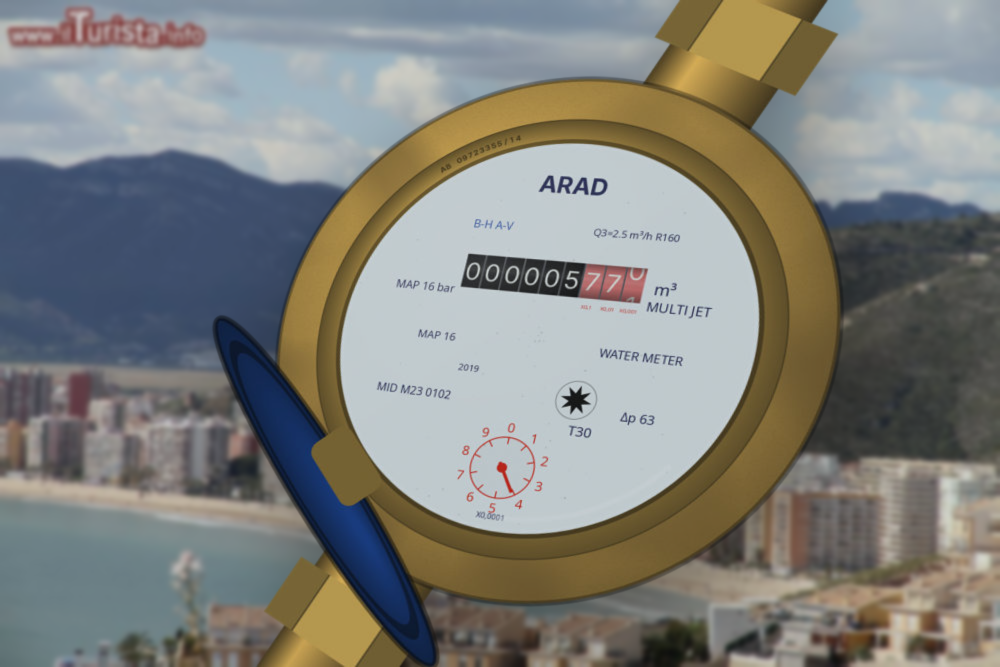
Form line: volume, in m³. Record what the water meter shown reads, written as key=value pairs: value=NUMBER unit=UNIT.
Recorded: value=5.7704 unit=m³
